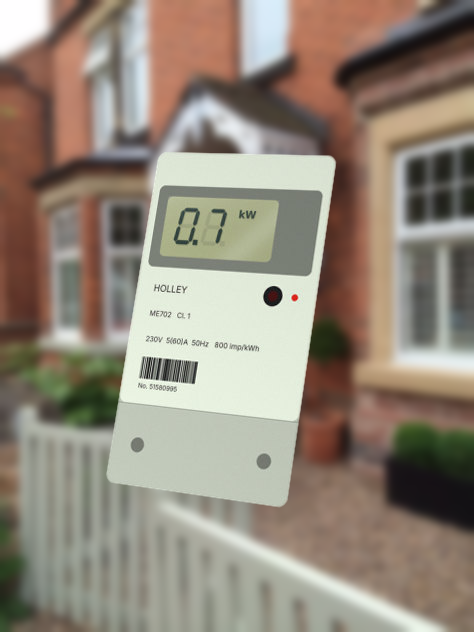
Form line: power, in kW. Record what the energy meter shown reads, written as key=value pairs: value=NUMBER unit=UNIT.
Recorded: value=0.7 unit=kW
